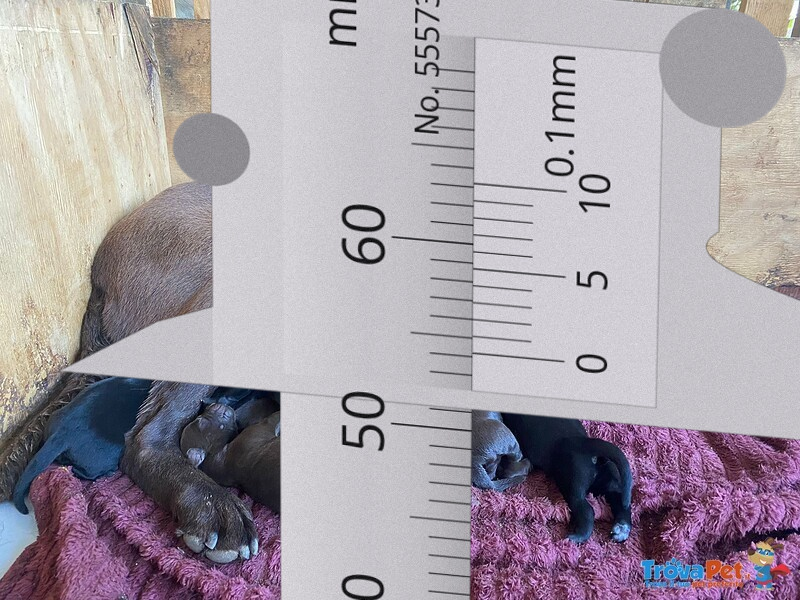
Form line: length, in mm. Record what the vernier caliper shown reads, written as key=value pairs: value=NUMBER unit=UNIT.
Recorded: value=54.2 unit=mm
